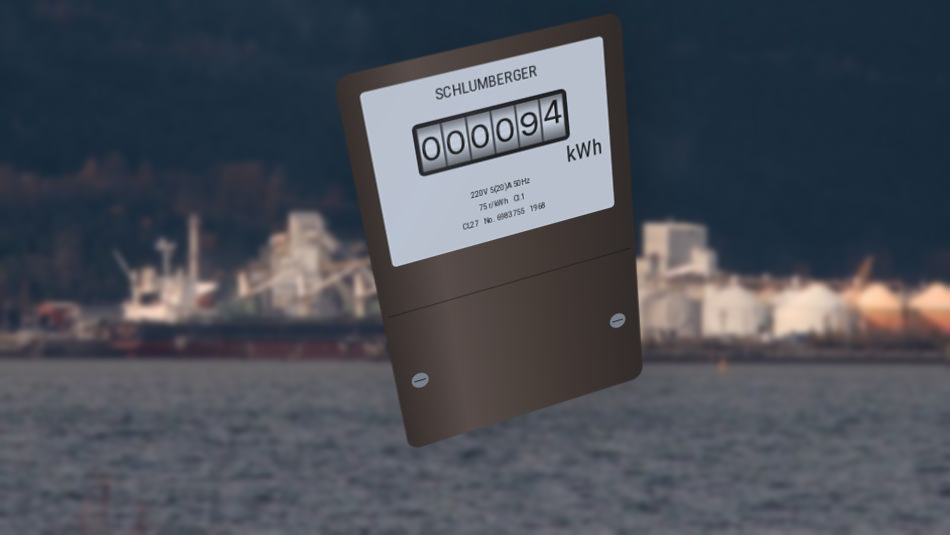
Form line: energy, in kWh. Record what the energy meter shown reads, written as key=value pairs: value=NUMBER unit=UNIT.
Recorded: value=94 unit=kWh
